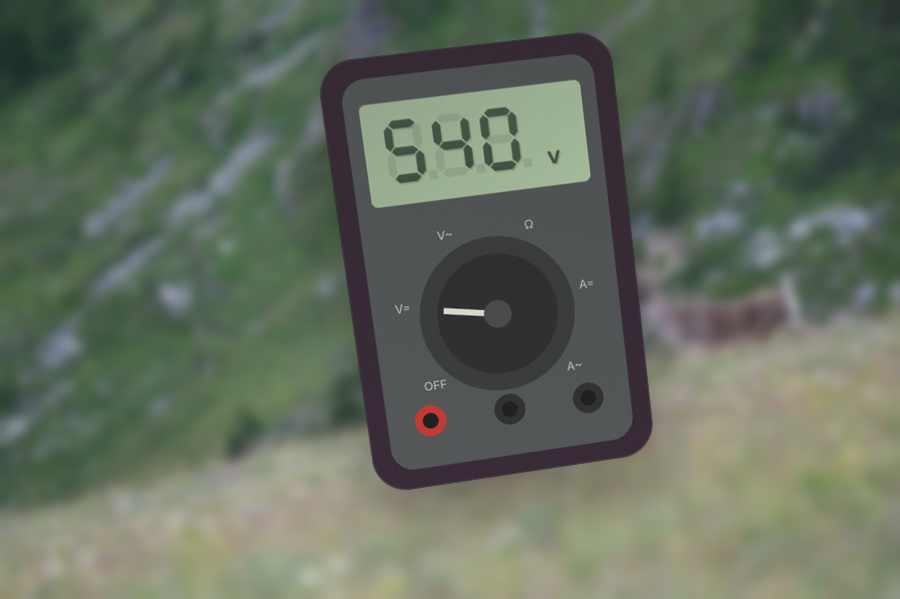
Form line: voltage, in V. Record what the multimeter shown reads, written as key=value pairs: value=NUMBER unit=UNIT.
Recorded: value=540 unit=V
